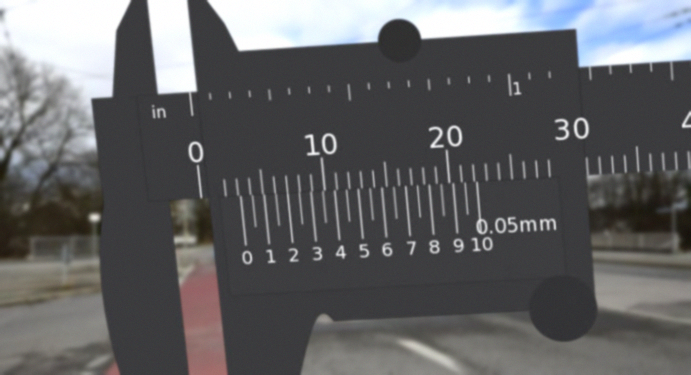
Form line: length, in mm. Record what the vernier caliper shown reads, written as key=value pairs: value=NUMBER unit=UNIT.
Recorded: value=3.2 unit=mm
